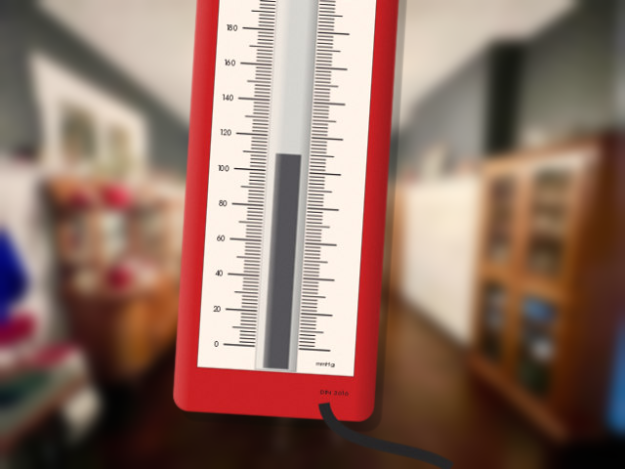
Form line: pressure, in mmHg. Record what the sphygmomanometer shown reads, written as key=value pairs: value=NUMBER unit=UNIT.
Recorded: value=110 unit=mmHg
